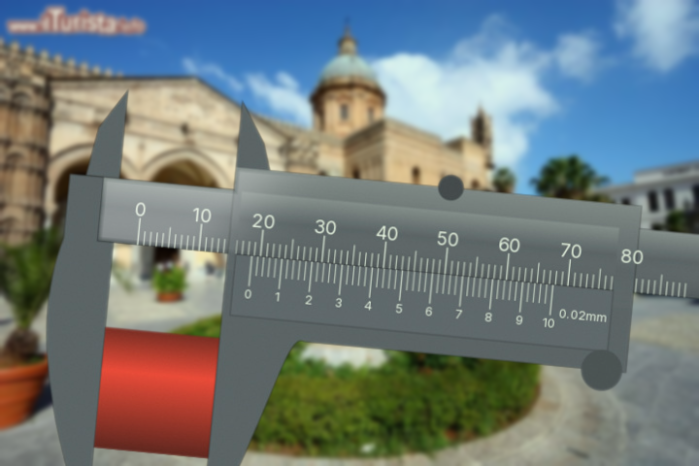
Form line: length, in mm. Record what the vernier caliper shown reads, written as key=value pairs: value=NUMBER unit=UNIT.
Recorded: value=18.6 unit=mm
